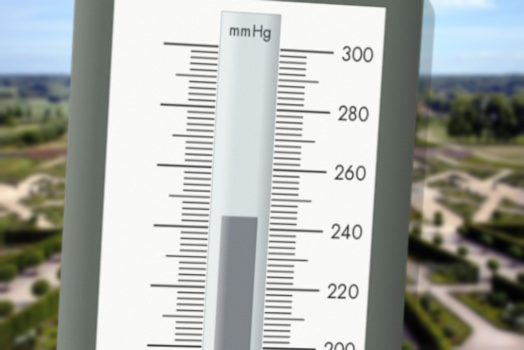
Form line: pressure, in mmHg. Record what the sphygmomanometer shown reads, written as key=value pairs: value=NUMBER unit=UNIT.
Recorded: value=244 unit=mmHg
